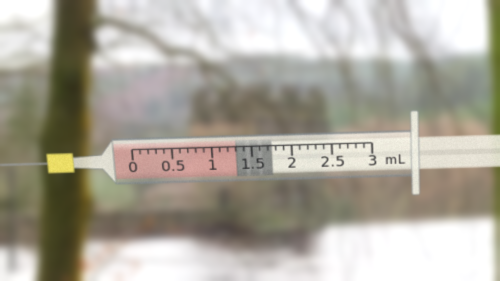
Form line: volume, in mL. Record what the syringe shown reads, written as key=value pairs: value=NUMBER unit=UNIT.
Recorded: value=1.3 unit=mL
